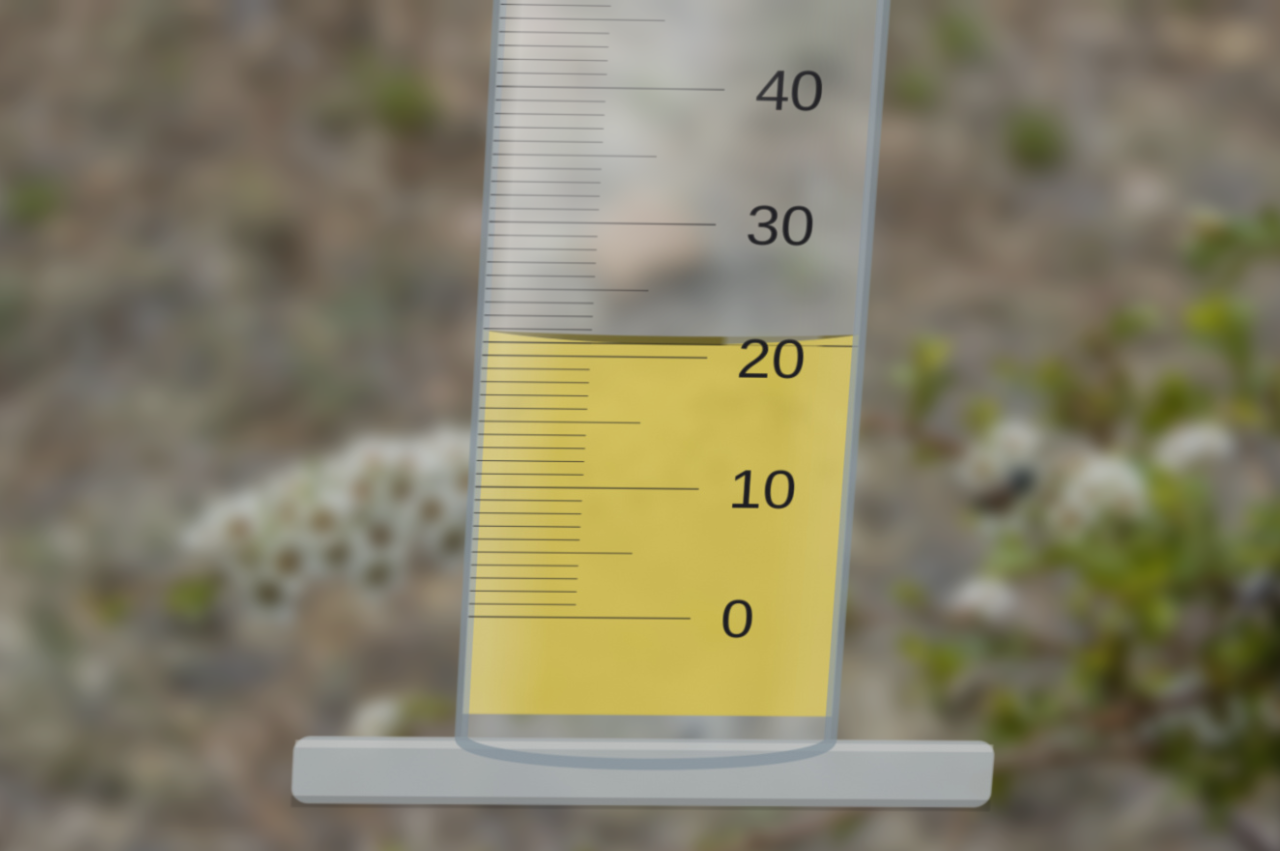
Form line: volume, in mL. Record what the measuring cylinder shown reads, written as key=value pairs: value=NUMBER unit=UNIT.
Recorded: value=21 unit=mL
